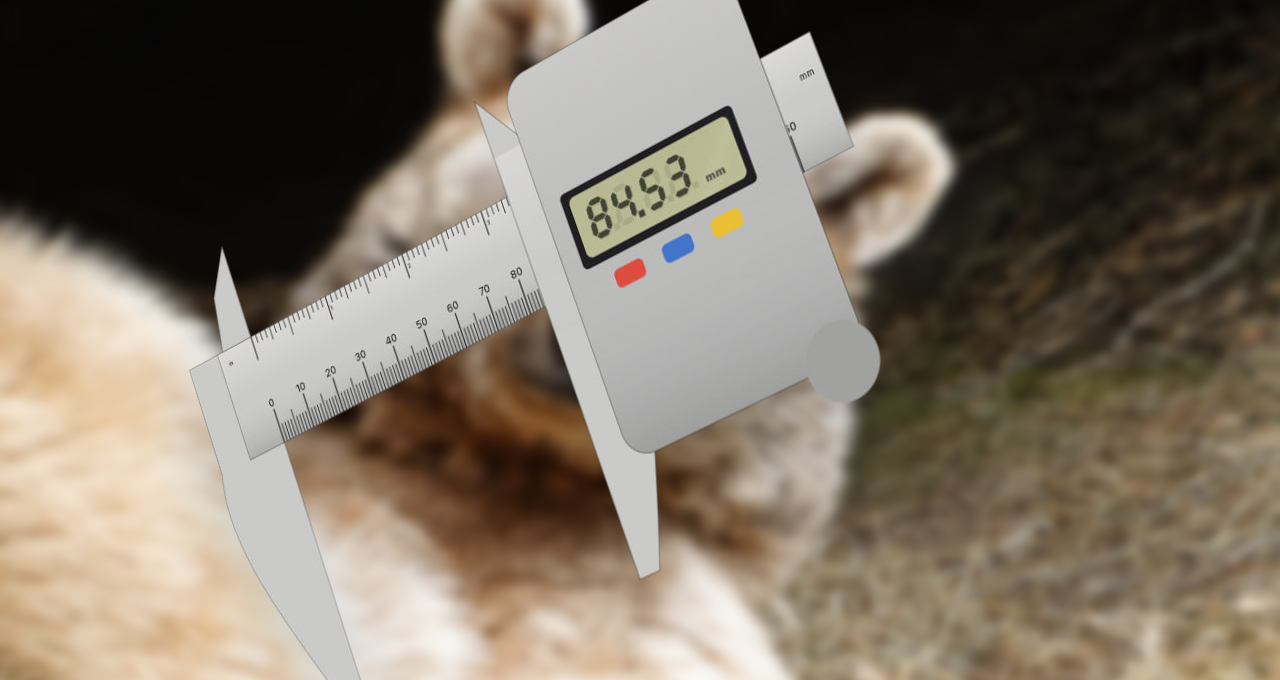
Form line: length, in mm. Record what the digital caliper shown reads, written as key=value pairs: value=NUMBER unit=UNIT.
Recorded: value=84.53 unit=mm
